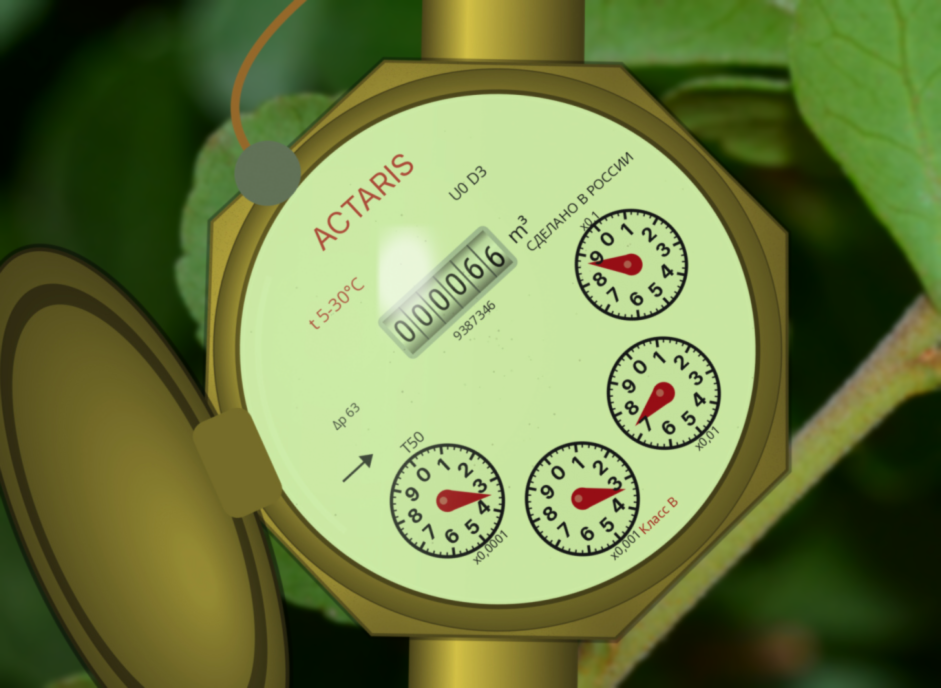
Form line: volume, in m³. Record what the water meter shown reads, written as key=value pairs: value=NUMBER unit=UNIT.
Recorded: value=65.8733 unit=m³
